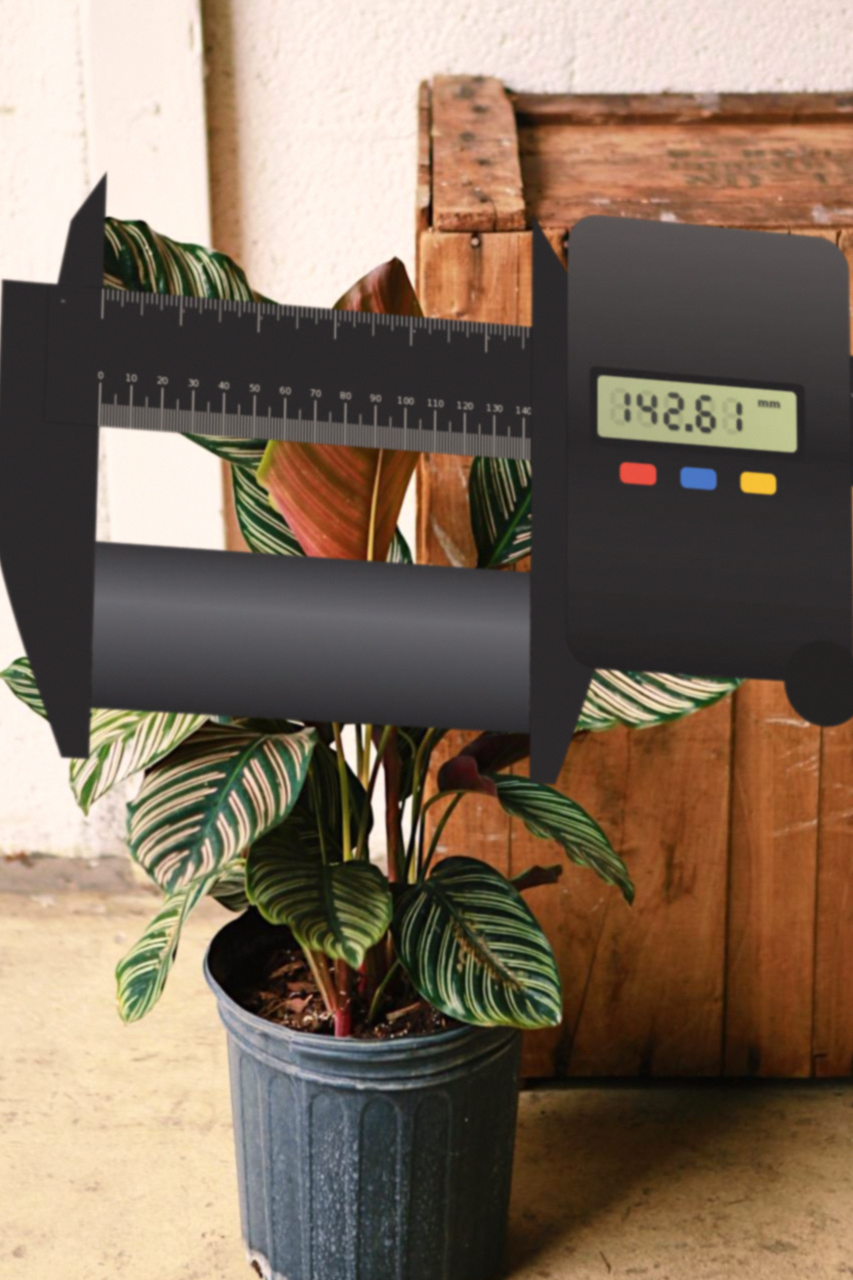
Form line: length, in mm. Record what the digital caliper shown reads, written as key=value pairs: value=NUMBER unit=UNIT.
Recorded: value=142.61 unit=mm
